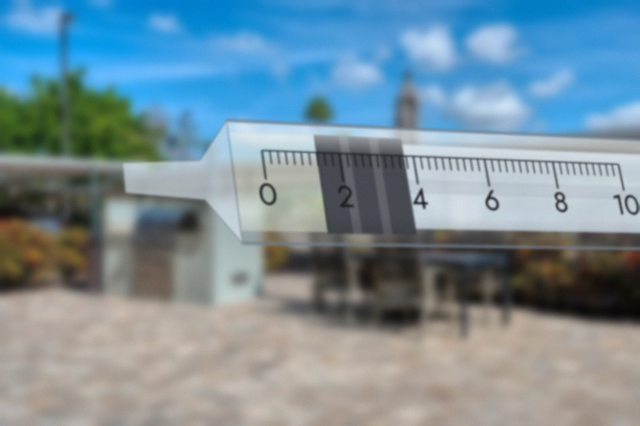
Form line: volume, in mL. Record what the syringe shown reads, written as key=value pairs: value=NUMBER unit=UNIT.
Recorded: value=1.4 unit=mL
